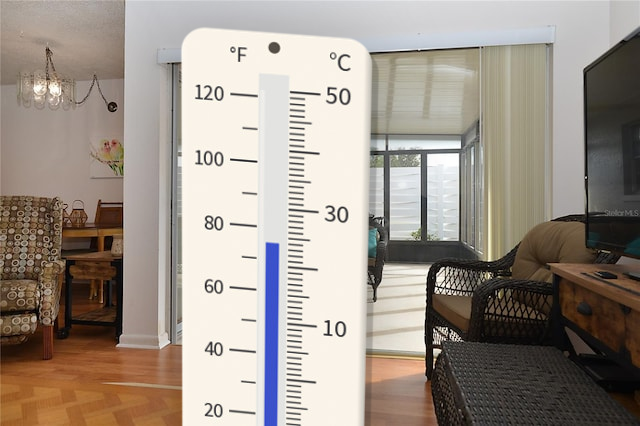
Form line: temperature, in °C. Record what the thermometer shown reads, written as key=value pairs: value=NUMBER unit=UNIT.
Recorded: value=24 unit=°C
